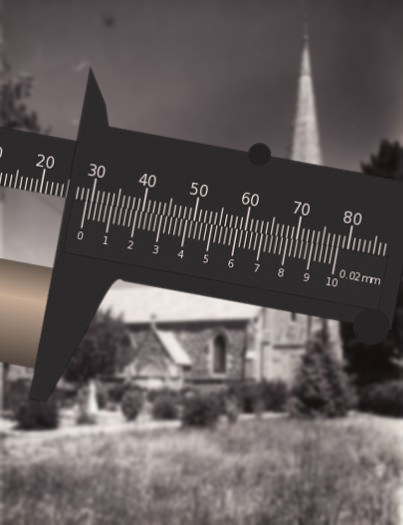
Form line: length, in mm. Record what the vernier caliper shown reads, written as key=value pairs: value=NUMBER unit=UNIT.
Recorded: value=29.0 unit=mm
